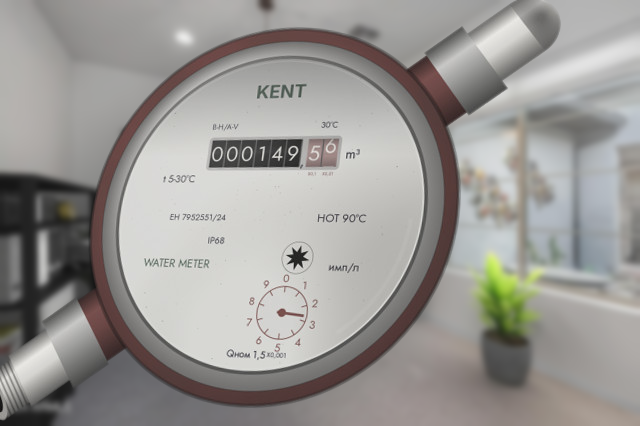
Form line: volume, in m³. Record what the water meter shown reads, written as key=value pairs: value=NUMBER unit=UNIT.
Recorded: value=149.562 unit=m³
